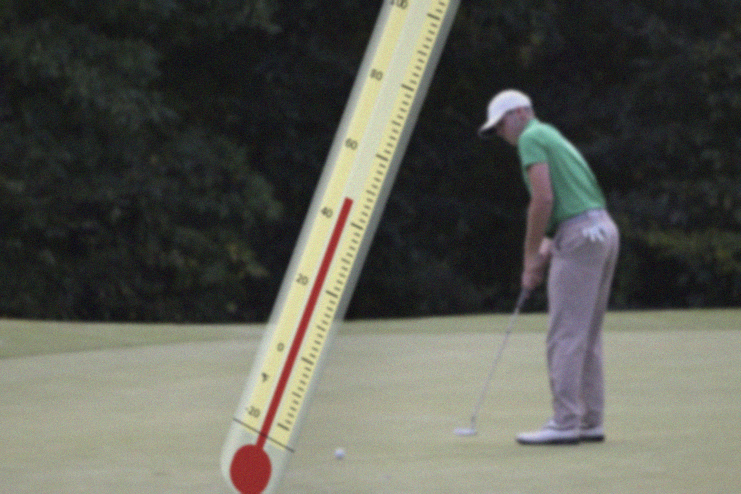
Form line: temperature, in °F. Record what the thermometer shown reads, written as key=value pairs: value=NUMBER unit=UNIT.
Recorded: value=46 unit=°F
